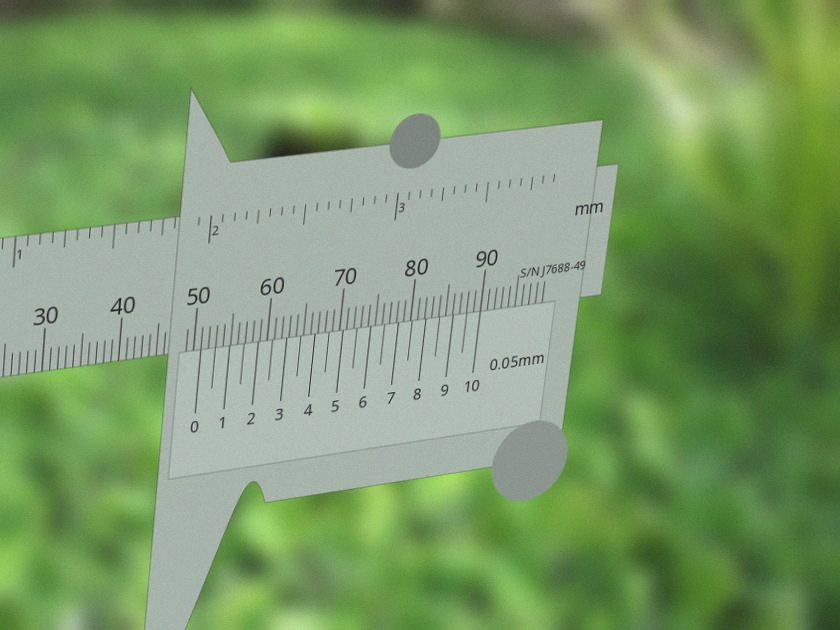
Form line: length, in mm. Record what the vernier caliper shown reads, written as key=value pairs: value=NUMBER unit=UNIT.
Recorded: value=51.0 unit=mm
